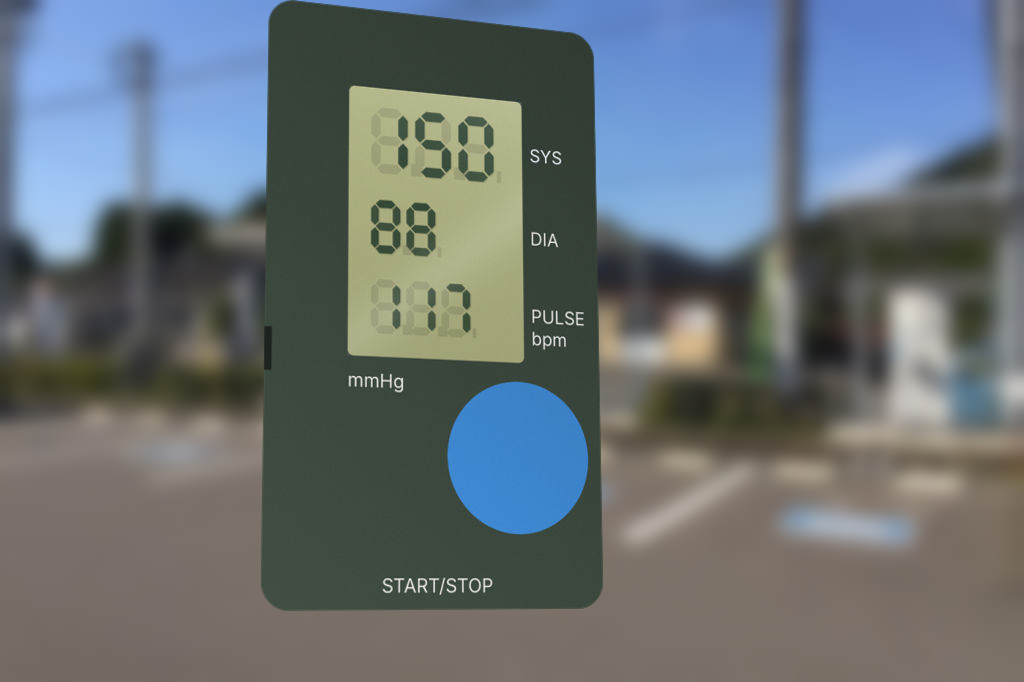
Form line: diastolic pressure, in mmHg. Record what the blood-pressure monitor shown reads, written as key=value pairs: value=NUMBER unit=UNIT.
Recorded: value=88 unit=mmHg
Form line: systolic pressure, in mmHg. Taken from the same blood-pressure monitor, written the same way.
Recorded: value=150 unit=mmHg
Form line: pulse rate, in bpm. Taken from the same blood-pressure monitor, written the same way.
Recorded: value=117 unit=bpm
